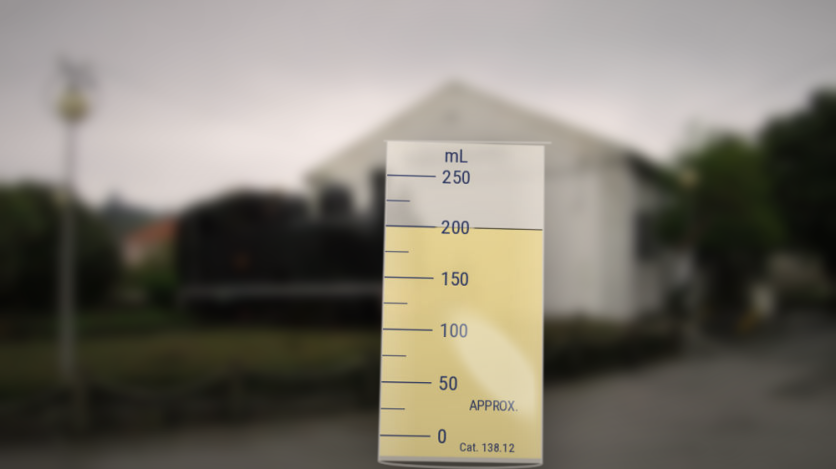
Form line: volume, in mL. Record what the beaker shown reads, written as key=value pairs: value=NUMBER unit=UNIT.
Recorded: value=200 unit=mL
